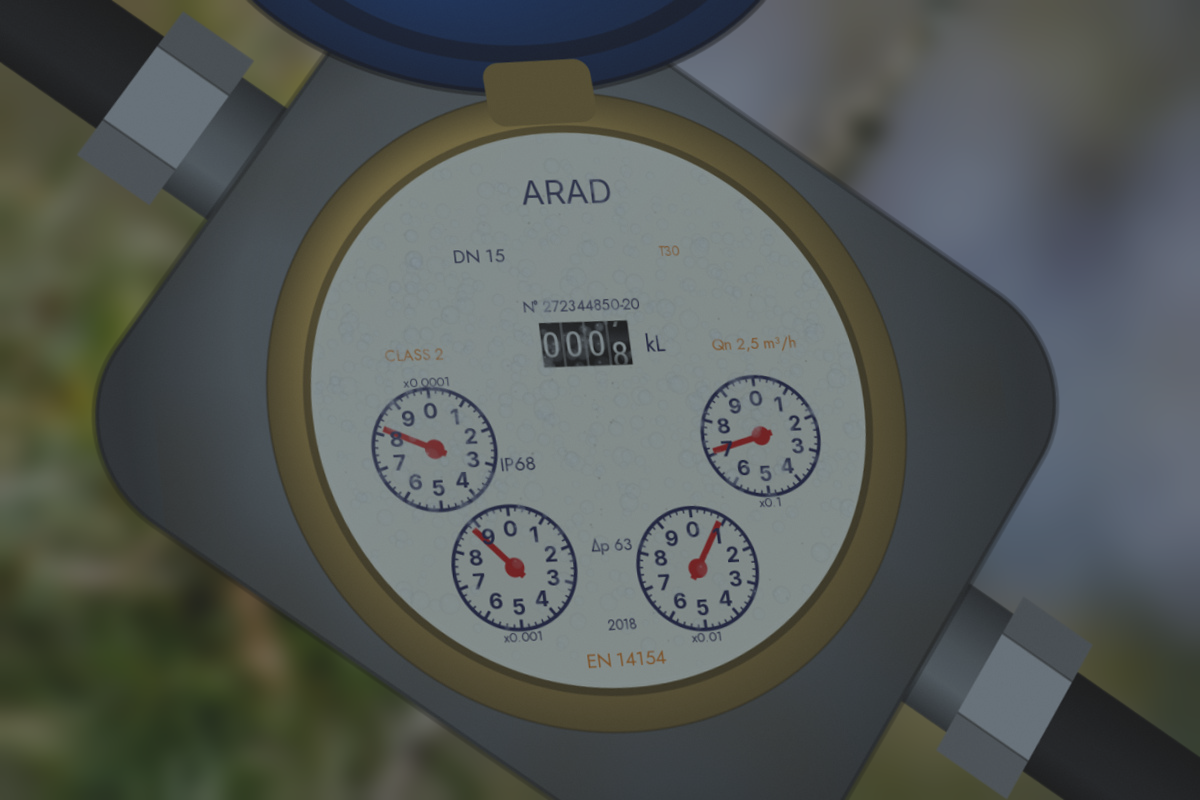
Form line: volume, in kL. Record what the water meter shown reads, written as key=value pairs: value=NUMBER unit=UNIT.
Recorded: value=7.7088 unit=kL
